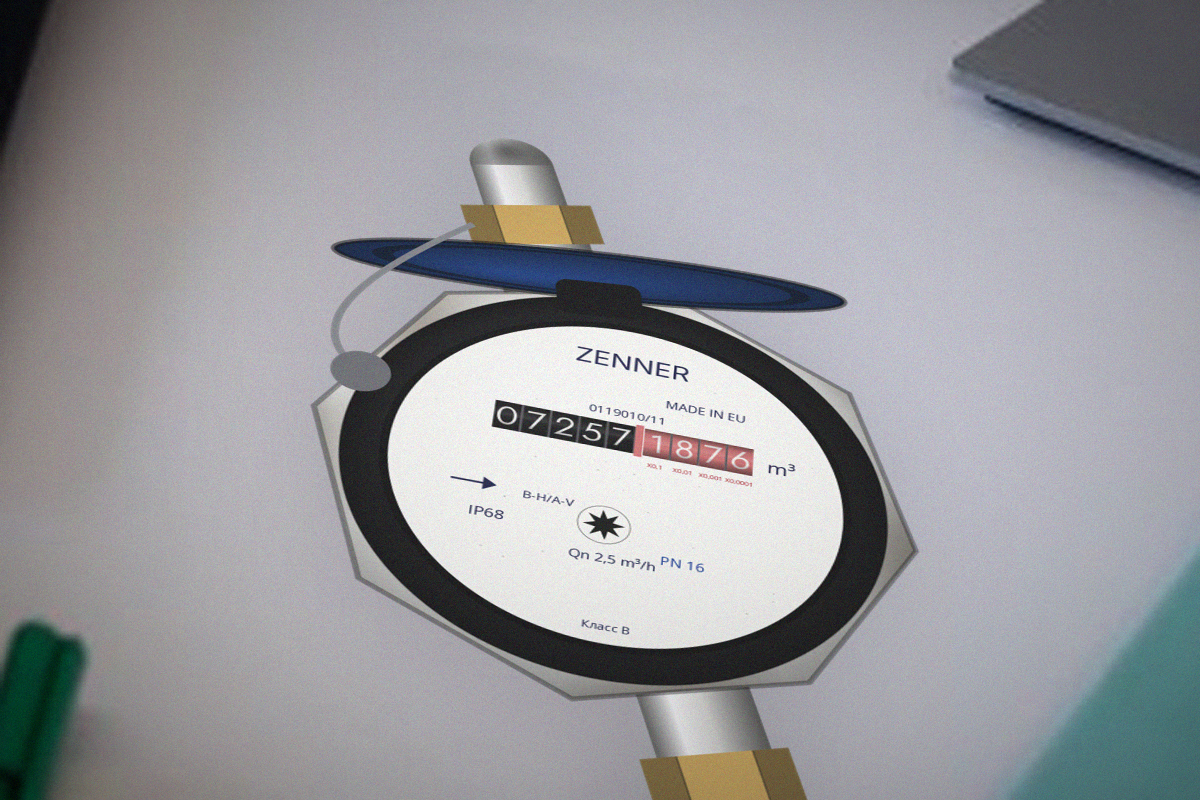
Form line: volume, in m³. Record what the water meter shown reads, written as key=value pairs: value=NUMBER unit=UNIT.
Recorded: value=7257.1876 unit=m³
